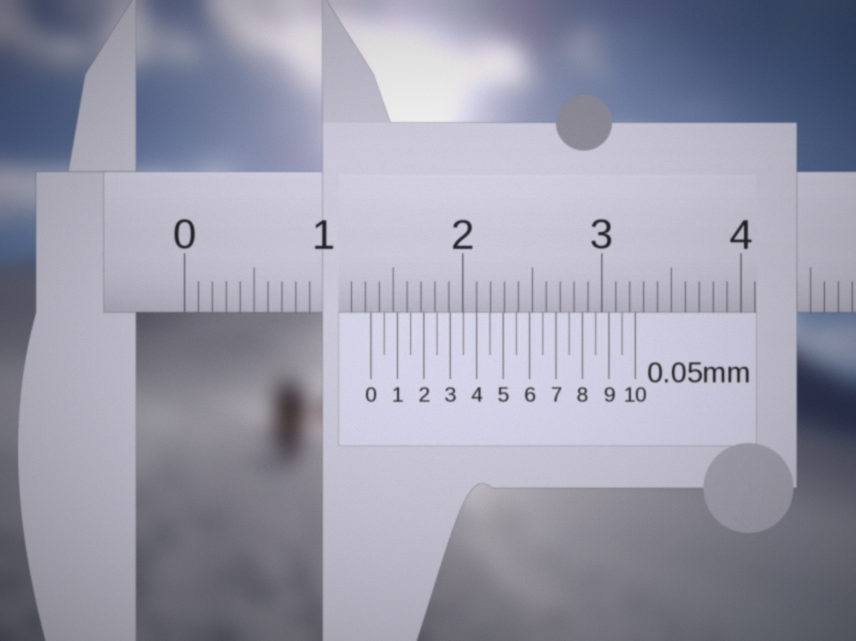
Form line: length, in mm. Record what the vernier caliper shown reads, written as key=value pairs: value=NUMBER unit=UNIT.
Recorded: value=13.4 unit=mm
